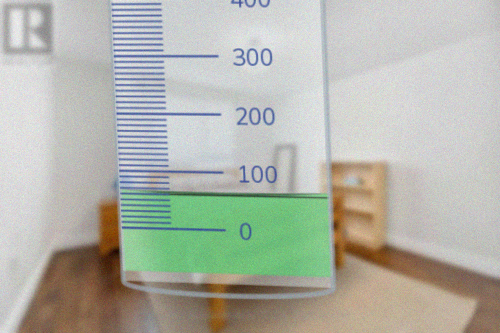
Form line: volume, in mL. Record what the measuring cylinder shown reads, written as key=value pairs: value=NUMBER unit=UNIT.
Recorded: value=60 unit=mL
